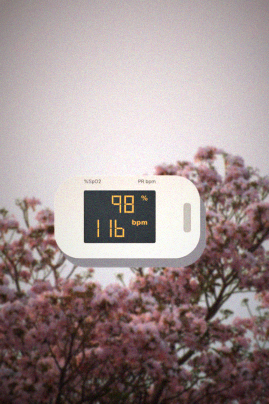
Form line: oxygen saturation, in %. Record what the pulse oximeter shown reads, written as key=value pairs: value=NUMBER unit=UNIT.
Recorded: value=98 unit=%
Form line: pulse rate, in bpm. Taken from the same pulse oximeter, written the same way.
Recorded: value=116 unit=bpm
